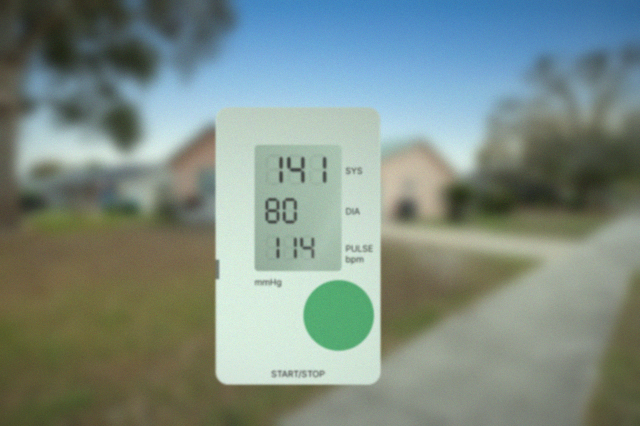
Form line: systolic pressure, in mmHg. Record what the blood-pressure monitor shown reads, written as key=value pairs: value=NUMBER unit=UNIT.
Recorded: value=141 unit=mmHg
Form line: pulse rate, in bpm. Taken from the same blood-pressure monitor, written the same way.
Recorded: value=114 unit=bpm
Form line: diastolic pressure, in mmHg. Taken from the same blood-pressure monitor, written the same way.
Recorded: value=80 unit=mmHg
